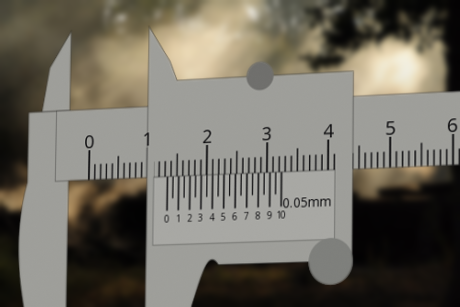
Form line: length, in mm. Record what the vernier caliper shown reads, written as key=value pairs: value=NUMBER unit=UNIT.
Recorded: value=13.4 unit=mm
